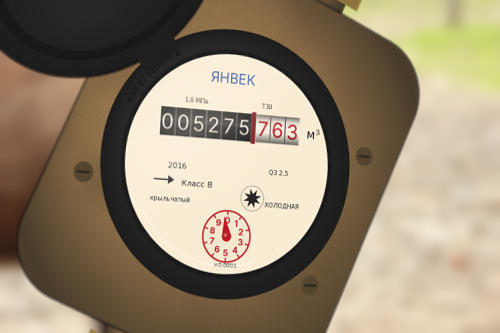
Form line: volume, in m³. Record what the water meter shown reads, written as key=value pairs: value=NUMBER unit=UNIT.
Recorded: value=5275.7629 unit=m³
